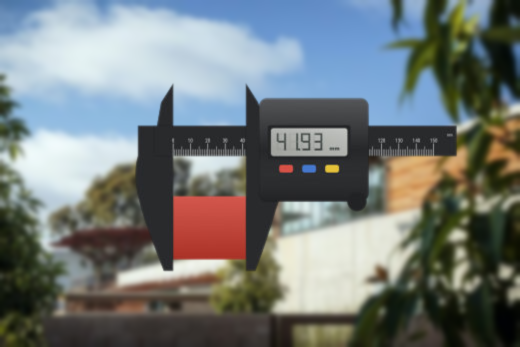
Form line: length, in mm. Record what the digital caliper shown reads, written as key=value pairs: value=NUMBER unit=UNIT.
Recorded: value=41.93 unit=mm
